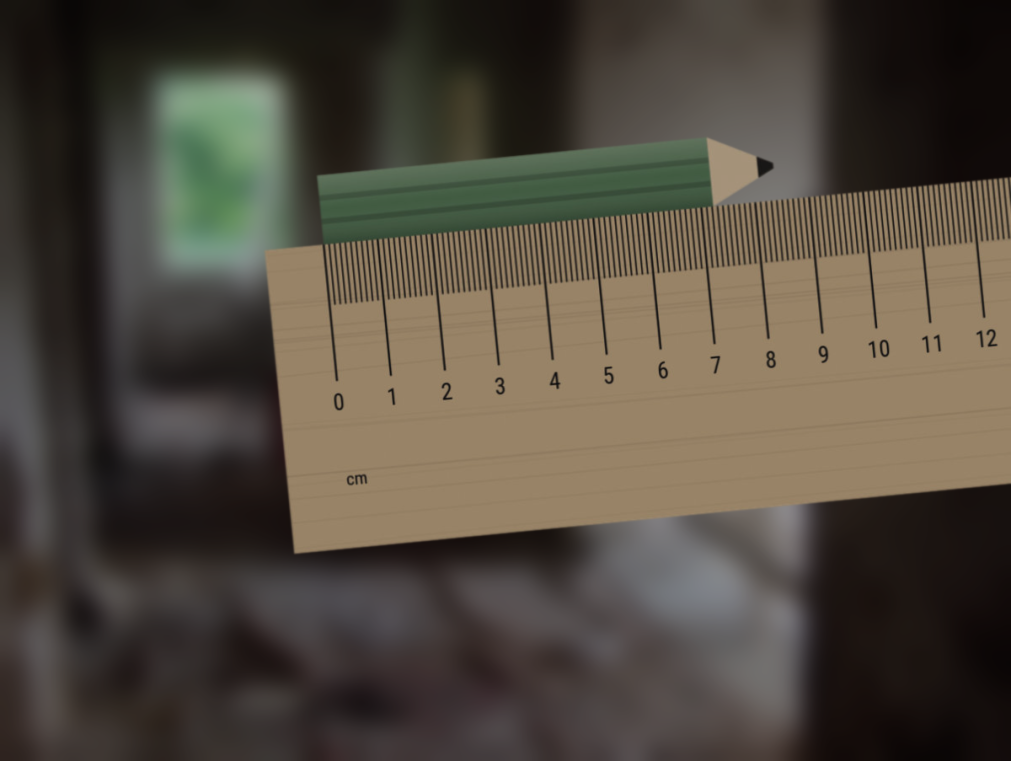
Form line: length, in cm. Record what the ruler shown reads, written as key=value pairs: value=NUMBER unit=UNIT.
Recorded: value=8.4 unit=cm
